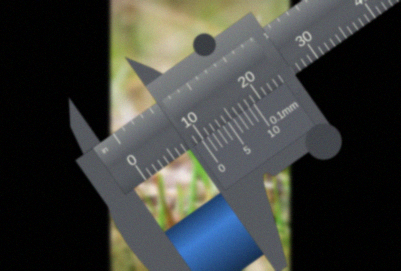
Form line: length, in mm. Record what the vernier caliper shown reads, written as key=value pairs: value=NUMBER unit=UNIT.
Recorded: value=9.8 unit=mm
